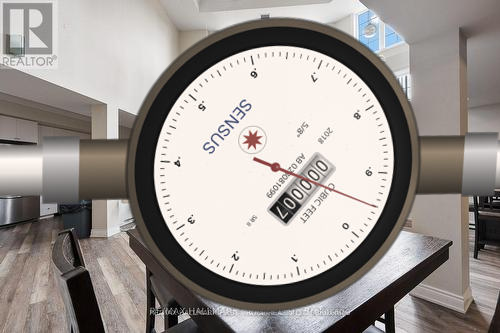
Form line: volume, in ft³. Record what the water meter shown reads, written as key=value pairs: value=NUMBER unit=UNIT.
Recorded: value=6.95 unit=ft³
